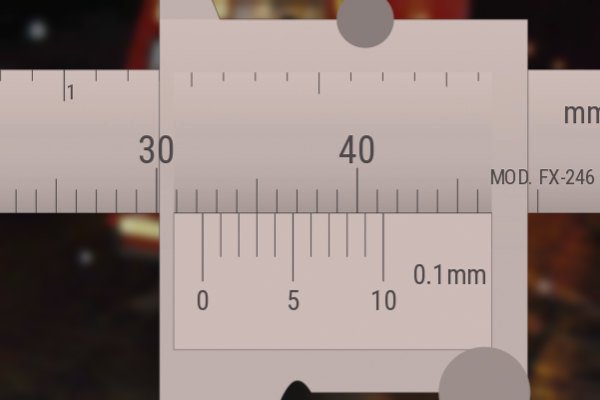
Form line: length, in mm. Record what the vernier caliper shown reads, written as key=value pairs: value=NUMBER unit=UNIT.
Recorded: value=32.3 unit=mm
